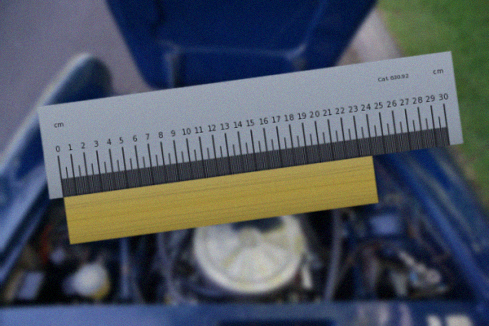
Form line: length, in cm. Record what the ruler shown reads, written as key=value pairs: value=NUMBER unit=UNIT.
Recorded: value=24 unit=cm
